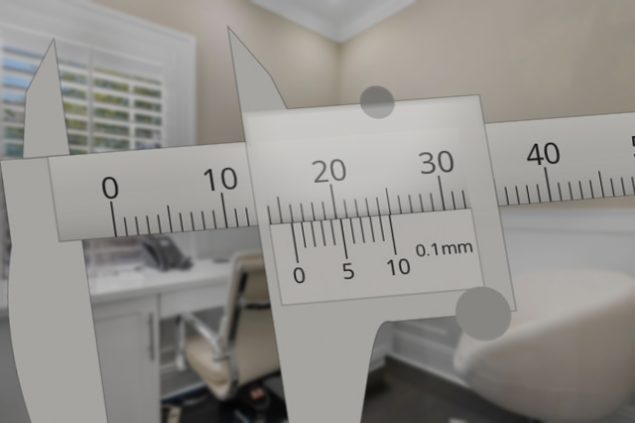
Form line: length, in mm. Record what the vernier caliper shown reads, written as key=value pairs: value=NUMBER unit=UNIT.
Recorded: value=15.9 unit=mm
